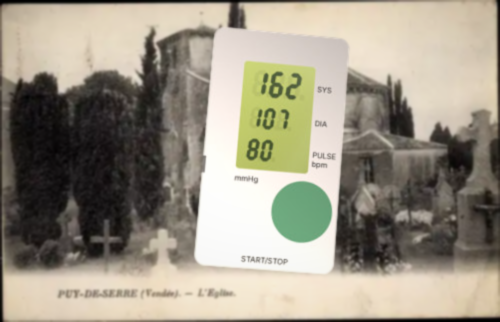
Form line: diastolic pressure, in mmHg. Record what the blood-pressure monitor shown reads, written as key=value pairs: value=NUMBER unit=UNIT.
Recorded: value=107 unit=mmHg
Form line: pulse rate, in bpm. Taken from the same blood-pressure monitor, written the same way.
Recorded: value=80 unit=bpm
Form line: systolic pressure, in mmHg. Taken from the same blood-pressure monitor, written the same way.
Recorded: value=162 unit=mmHg
